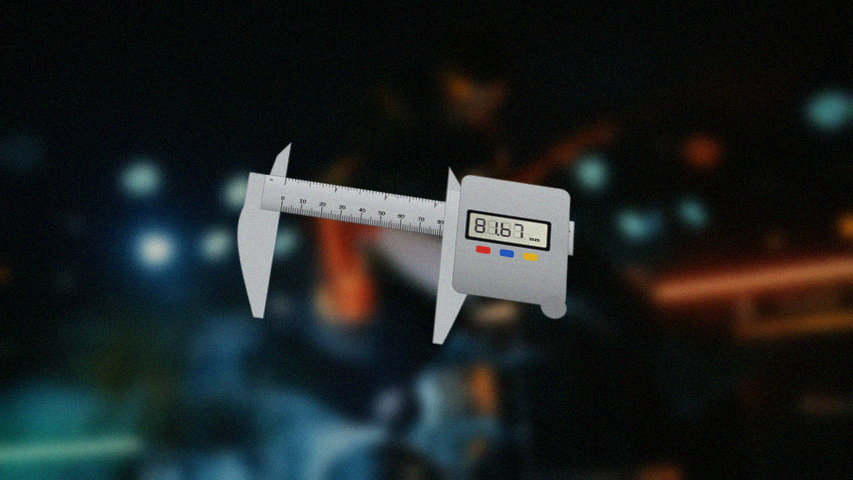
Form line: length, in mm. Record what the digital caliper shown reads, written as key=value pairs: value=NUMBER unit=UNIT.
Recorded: value=81.67 unit=mm
